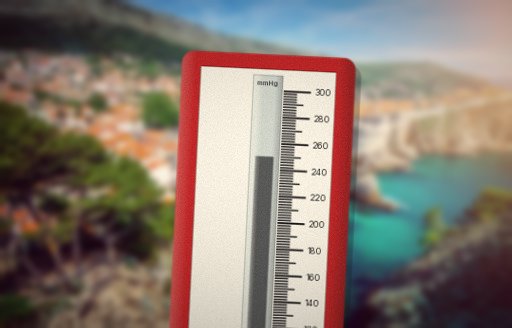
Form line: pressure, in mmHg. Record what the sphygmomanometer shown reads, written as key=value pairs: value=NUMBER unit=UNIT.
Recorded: value=250 unit=mmHg
